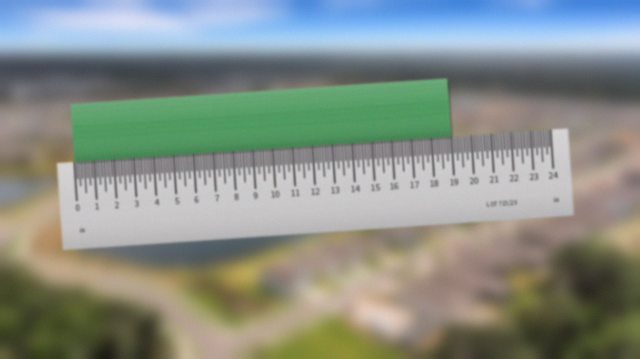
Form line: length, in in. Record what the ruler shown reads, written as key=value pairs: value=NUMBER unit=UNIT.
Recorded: value=19 unit=in
